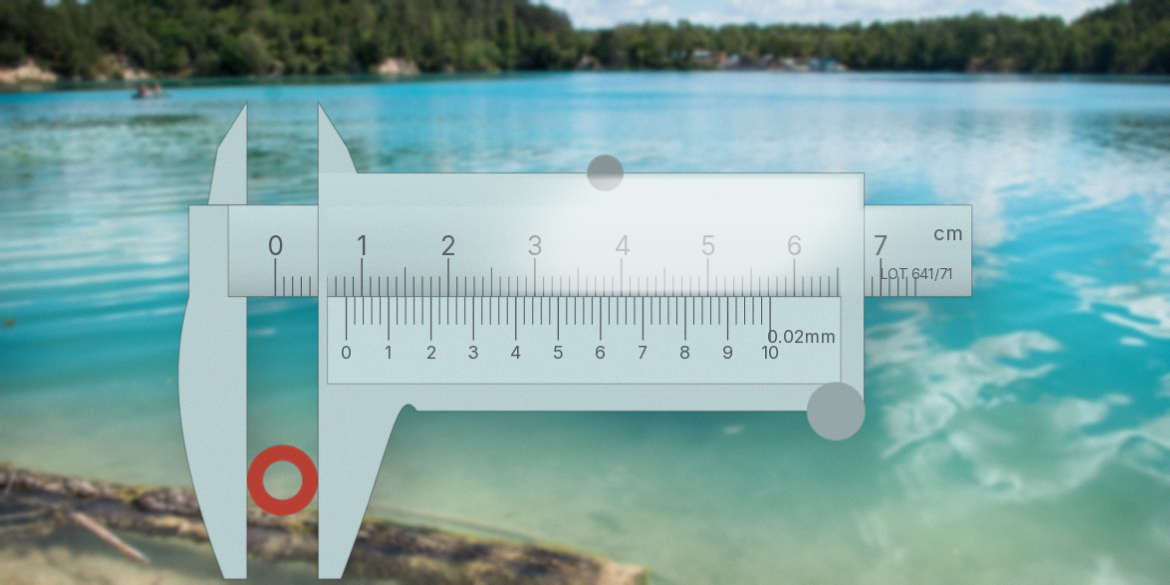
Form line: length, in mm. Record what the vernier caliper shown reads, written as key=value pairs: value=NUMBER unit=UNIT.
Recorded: value=8.2 unit=mm
